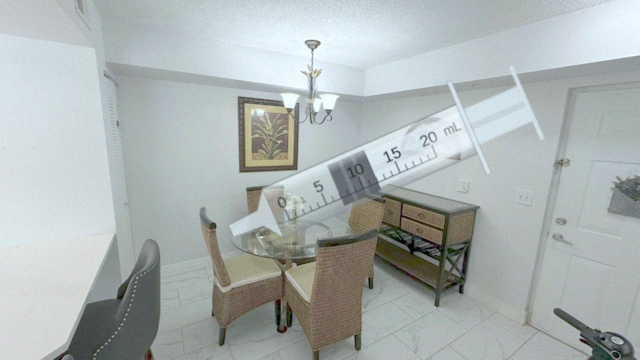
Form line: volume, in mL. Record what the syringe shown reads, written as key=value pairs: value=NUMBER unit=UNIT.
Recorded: value=7 unit=mL
